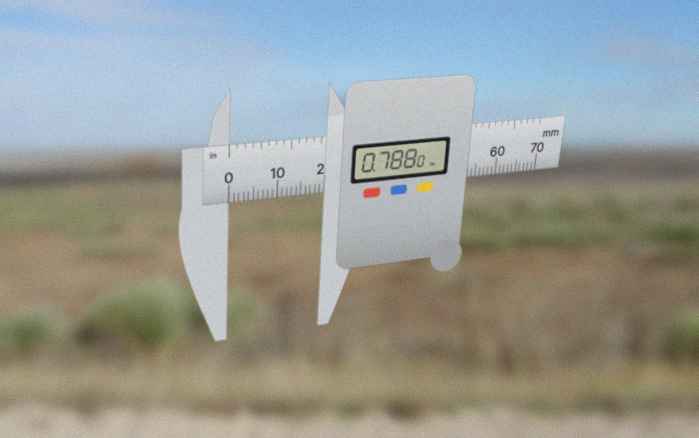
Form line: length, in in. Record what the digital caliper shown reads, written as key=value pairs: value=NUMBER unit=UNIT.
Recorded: value=0.7880 unit=in
